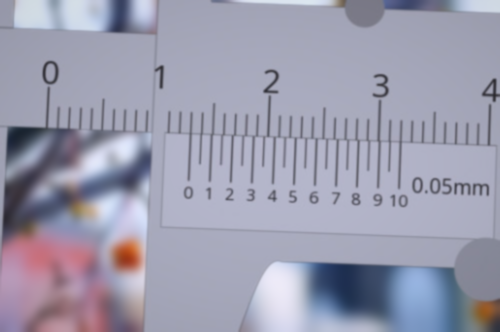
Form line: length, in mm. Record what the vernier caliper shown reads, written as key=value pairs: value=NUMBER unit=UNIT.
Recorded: value=13.0 unit=mm
